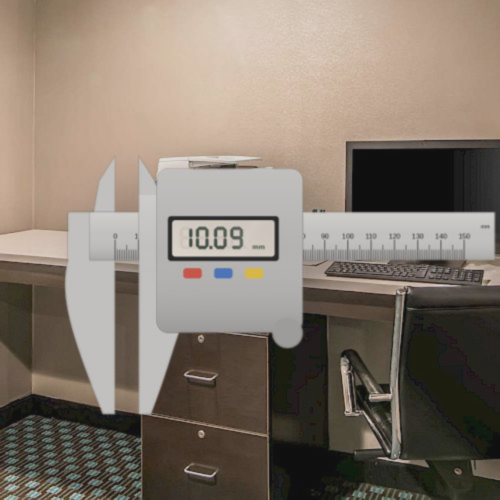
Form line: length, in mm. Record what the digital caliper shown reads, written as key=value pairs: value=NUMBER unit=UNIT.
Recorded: value=10.09 unit=mm
